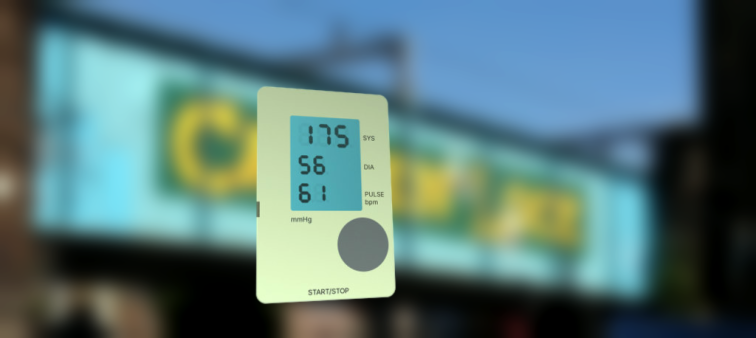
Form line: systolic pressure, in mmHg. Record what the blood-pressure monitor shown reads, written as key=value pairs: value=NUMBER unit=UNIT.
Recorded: value=175 unit=mmHg
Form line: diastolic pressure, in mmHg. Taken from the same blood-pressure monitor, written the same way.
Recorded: value=56 unit=mmHg
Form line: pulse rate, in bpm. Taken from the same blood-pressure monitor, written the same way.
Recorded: value=61 unit=bpm
